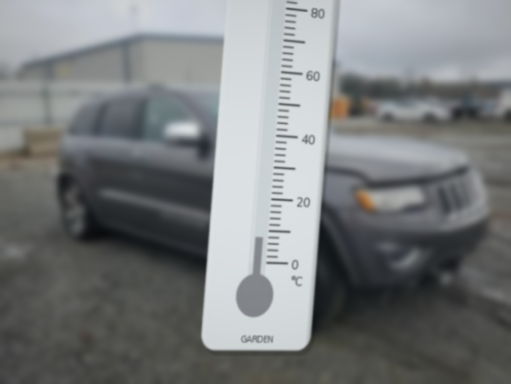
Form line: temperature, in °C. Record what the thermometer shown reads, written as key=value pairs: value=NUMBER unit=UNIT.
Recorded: value=8 unit=°C
